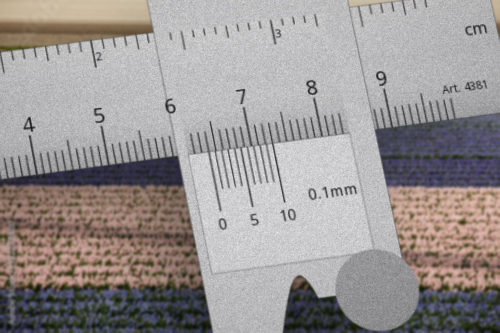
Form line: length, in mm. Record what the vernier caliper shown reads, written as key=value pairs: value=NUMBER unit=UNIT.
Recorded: value=64.0 unit=mm
